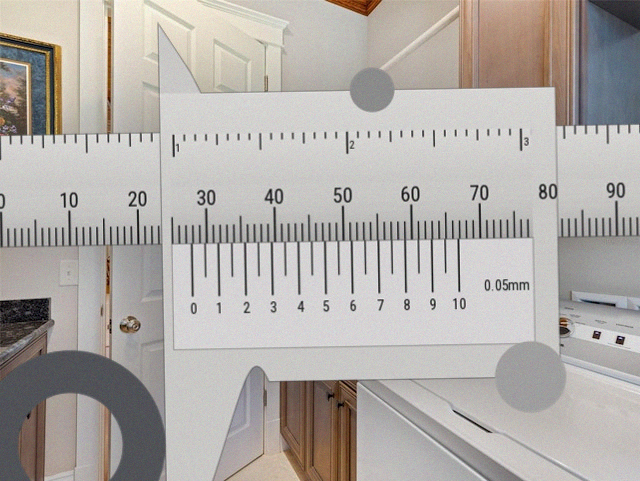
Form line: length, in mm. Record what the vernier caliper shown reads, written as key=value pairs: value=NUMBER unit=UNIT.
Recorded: value=27.8 unit=mm
